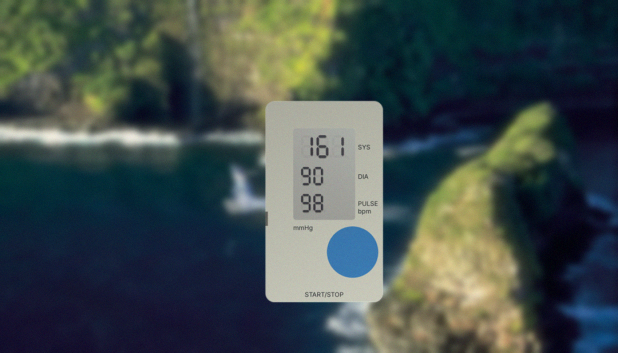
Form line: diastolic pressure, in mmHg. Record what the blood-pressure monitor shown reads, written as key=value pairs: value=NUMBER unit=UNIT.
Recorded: value=90 unit=mmHg
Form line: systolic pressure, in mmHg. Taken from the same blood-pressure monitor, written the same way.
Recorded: value=161 unit=mmHg
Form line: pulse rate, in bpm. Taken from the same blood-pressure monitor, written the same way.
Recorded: value=98 unit=bpm
